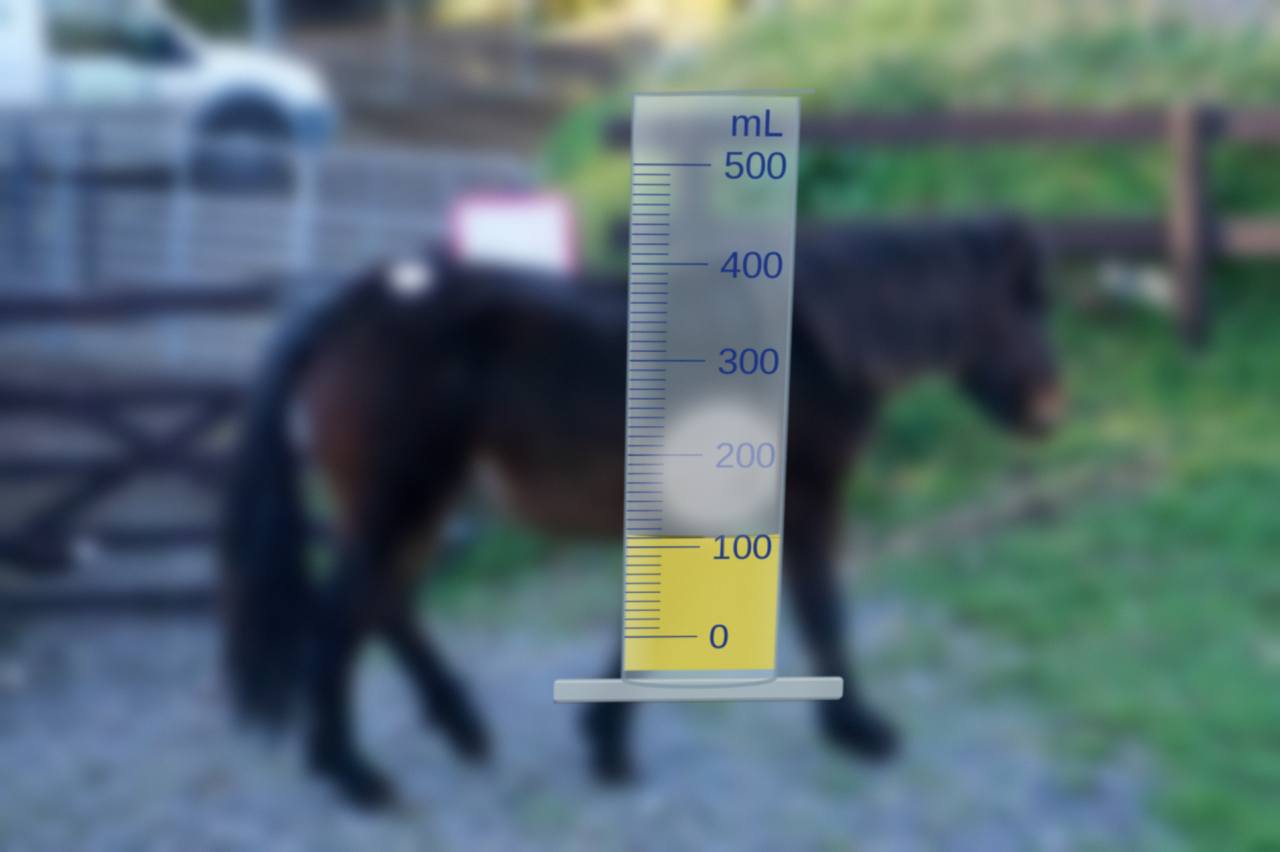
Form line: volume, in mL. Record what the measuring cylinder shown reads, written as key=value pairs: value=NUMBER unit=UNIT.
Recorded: value=110 unit=mL
